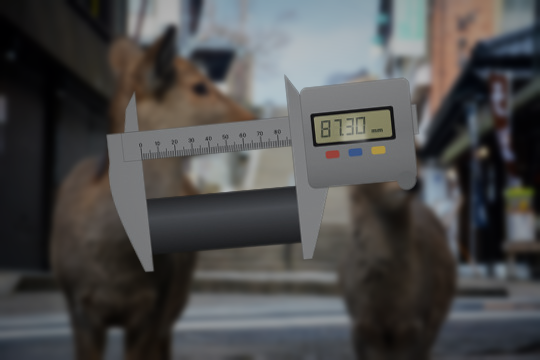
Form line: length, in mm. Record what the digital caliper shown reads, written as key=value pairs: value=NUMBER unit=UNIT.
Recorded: value=87.30 unit=mm
